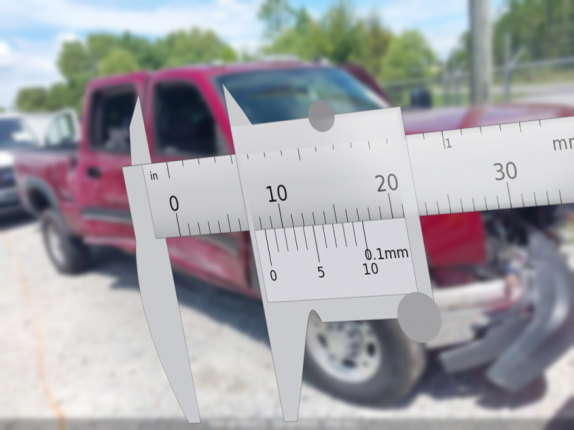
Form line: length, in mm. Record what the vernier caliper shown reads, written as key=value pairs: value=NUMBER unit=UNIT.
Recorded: value=8.3 unit=mm
